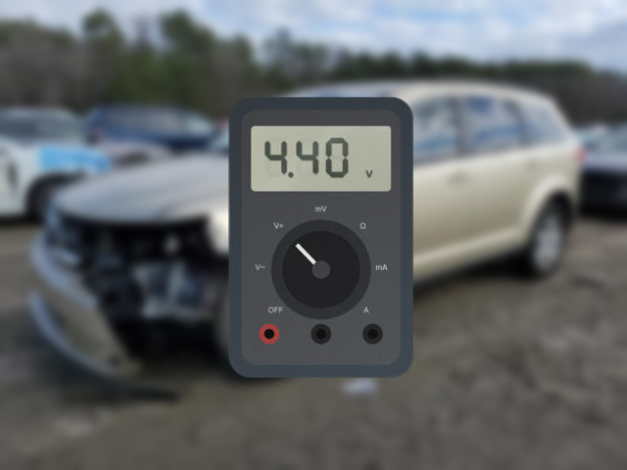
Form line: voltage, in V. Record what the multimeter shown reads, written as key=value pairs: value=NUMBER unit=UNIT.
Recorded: value=4.40 unit=V
